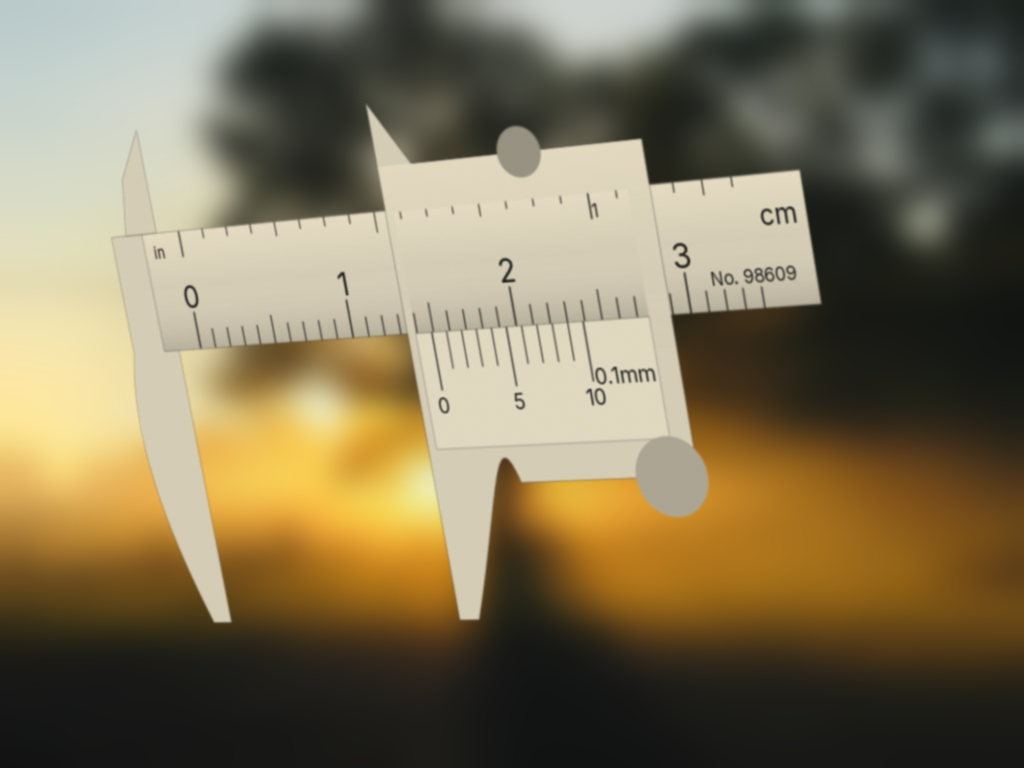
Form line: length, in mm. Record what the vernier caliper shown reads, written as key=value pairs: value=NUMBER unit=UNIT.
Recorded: value=14.9 unit=mm
